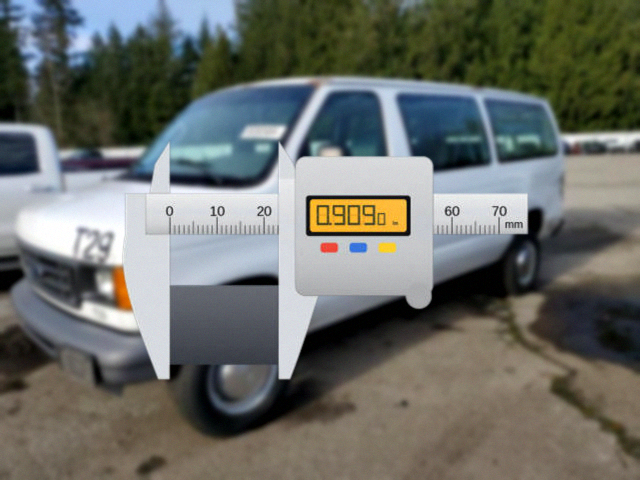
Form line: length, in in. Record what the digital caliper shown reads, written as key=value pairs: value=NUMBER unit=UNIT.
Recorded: value=0.9090 unit=in
